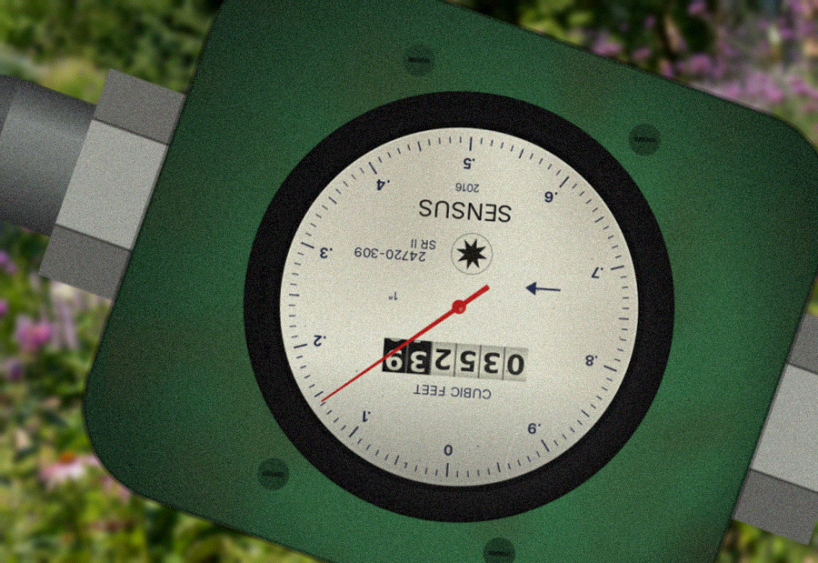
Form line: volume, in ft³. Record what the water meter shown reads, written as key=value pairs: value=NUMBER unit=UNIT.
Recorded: value=35239.14 unit=ft³
